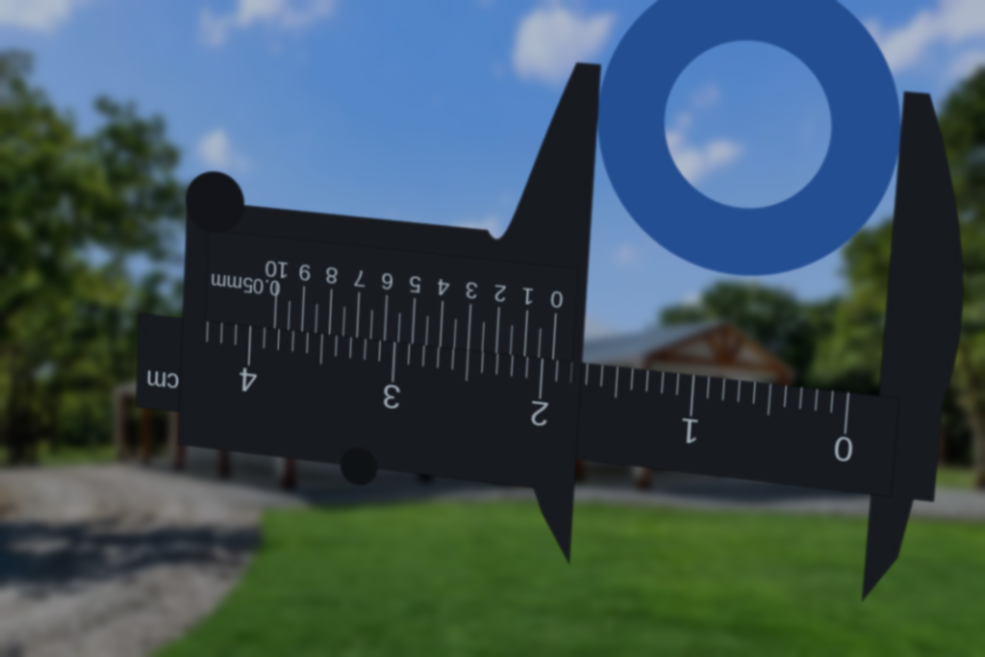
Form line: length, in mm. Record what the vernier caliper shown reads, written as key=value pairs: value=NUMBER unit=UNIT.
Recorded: value=19.3 unit=mm
